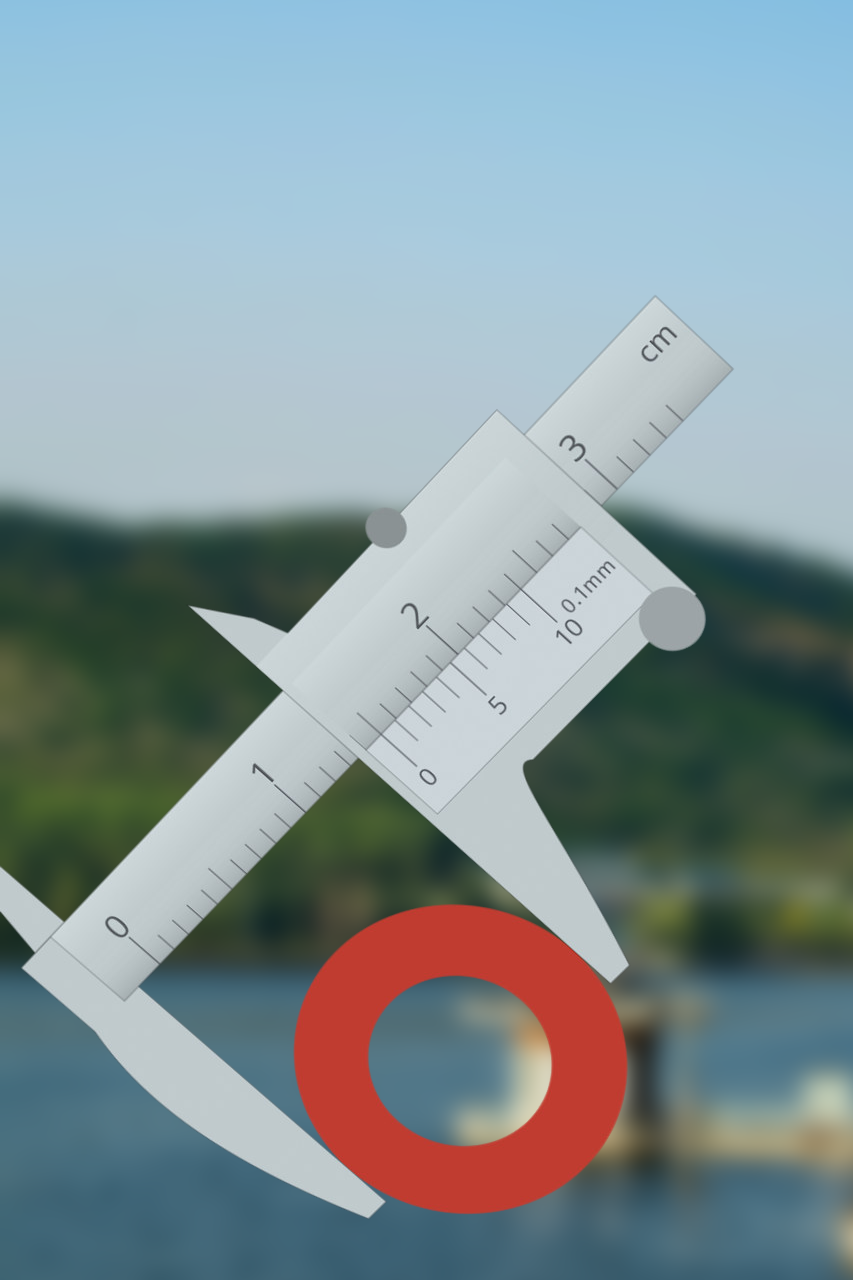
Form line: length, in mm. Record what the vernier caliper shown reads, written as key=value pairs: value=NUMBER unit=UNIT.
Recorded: value=15.0 unit=mm
